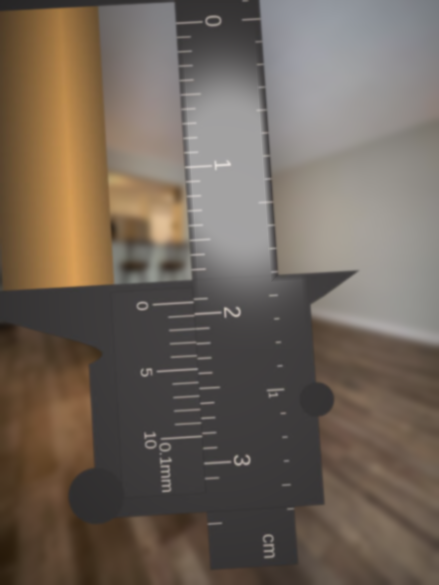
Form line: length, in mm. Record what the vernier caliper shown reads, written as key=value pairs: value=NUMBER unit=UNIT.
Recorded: value=19.2 unit=mm
